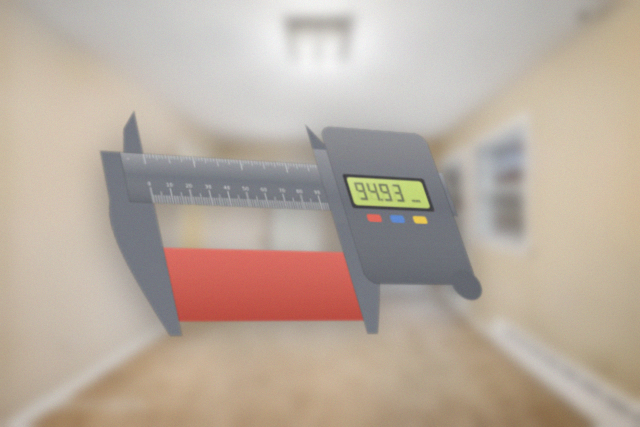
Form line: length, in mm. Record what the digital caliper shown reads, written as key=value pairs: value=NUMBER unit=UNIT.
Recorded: value=94.93 unit=mm
